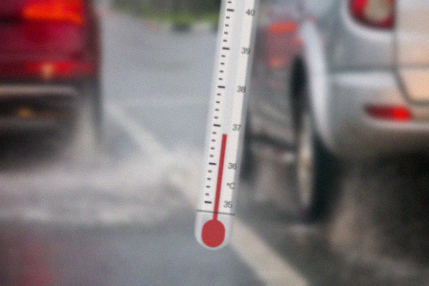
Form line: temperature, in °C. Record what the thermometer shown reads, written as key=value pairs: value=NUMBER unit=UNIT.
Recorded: value=36.8 unit=°C
